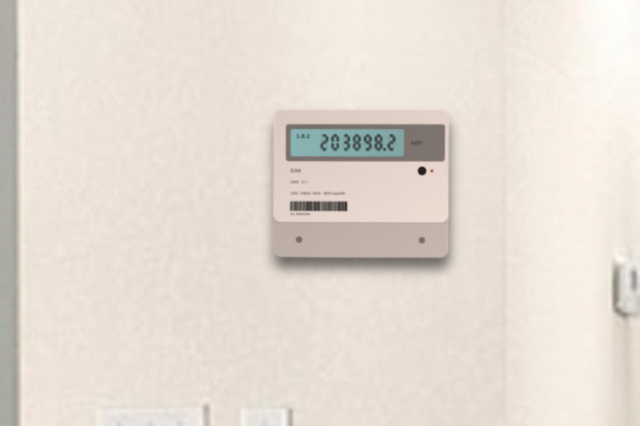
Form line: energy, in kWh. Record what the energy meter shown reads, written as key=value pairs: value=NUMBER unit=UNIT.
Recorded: value=203898.2 unit=kWh
